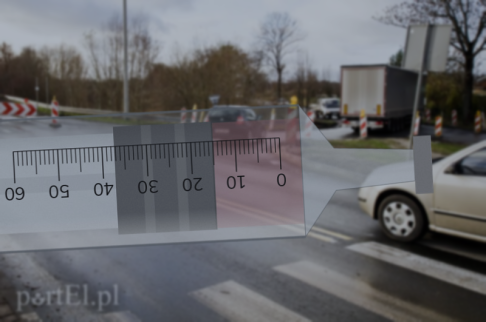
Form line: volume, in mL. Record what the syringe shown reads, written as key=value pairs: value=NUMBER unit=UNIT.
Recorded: value=15 unit=mL
